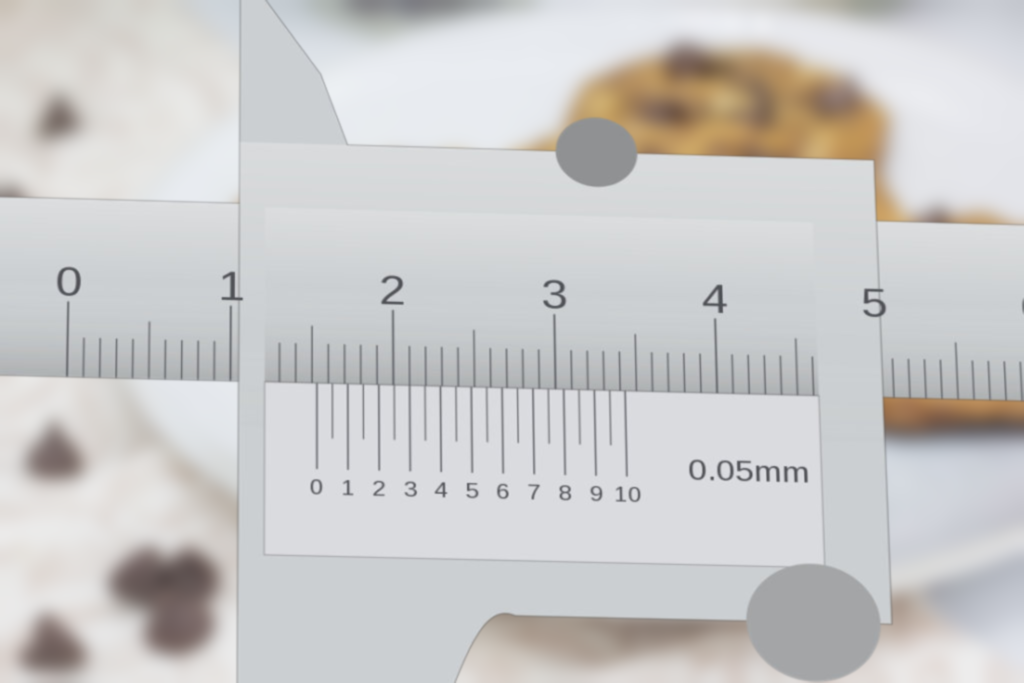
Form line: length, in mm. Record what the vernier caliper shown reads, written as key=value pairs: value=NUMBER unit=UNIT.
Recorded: value=15.3 unit=mm
